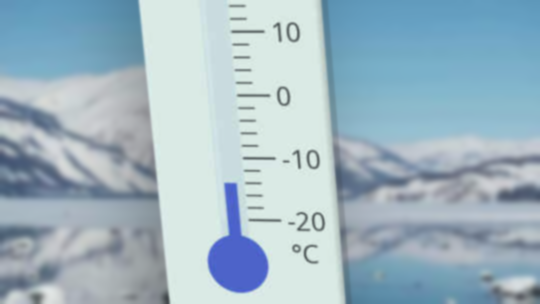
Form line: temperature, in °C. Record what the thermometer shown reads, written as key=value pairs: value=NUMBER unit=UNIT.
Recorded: value=-14 unit=°C
